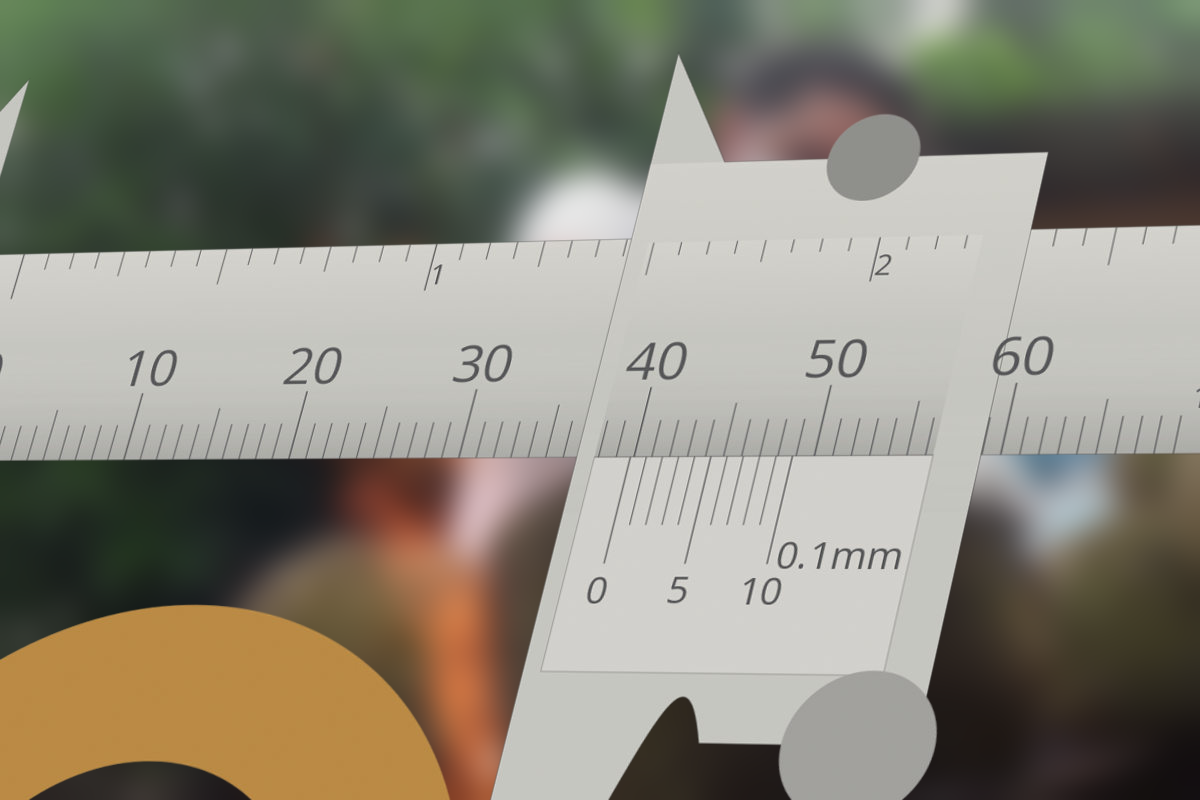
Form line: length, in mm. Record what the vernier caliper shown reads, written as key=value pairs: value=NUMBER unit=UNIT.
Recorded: value=39.8 unit=mm
